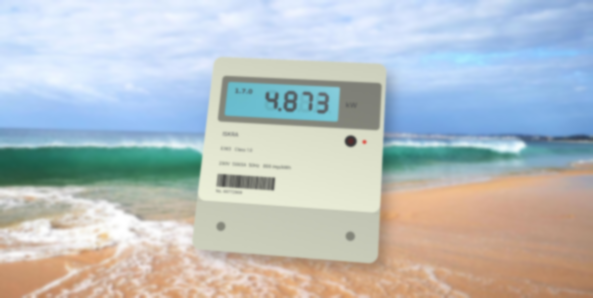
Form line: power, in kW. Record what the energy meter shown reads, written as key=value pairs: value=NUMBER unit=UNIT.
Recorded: value=4.873 unit=kW
